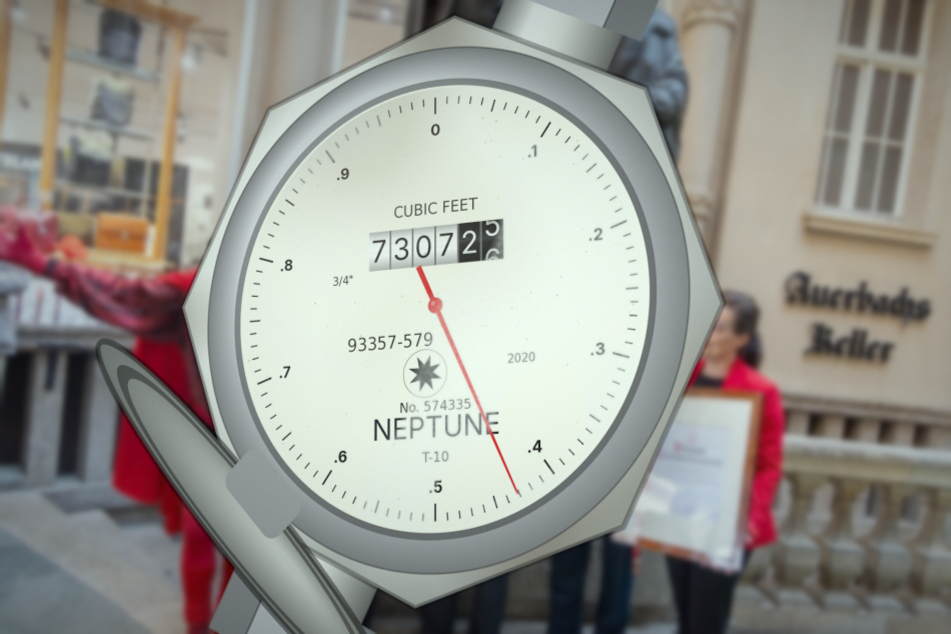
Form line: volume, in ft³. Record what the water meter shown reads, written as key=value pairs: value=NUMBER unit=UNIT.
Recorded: value=730725.43 unit=ft³
